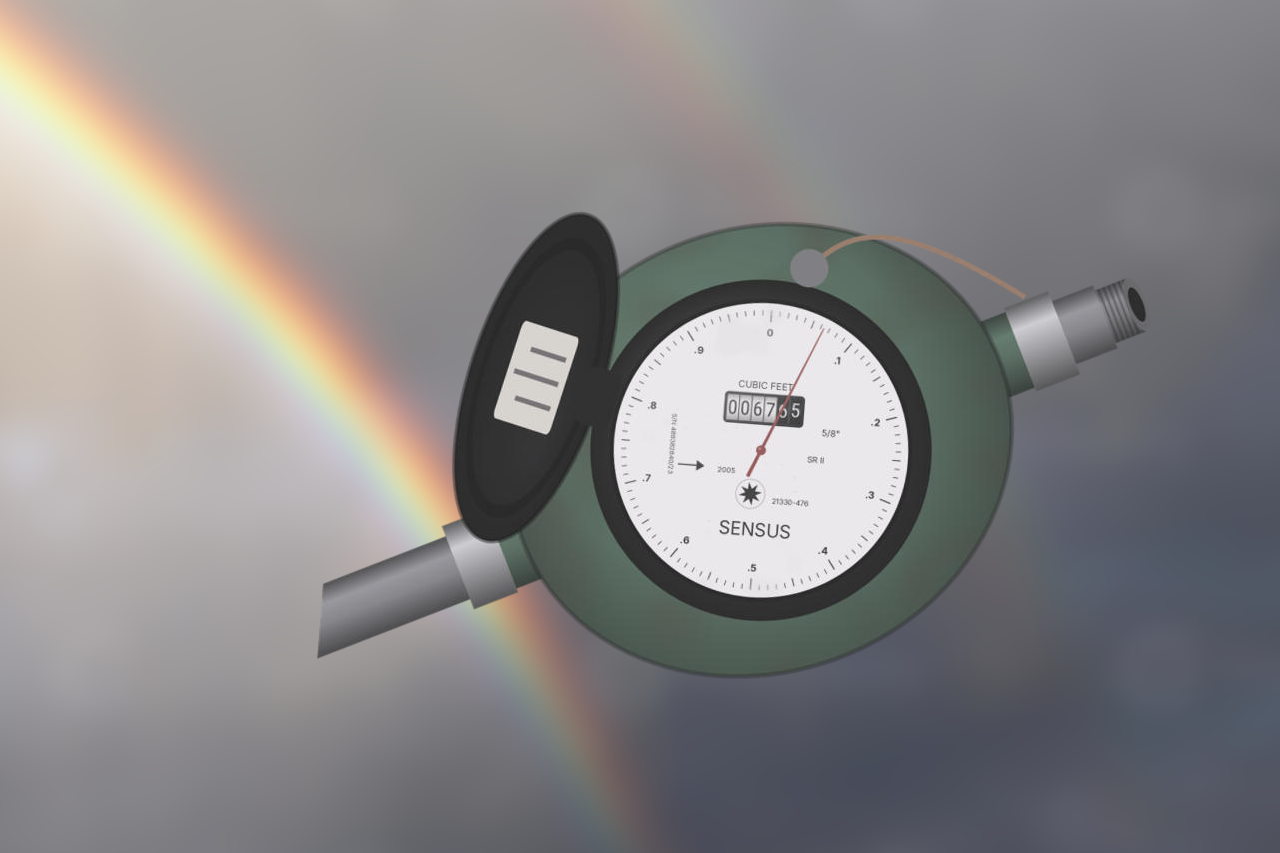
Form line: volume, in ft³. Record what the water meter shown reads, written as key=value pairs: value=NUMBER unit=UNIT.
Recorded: value=6765.06 unit=ft³
